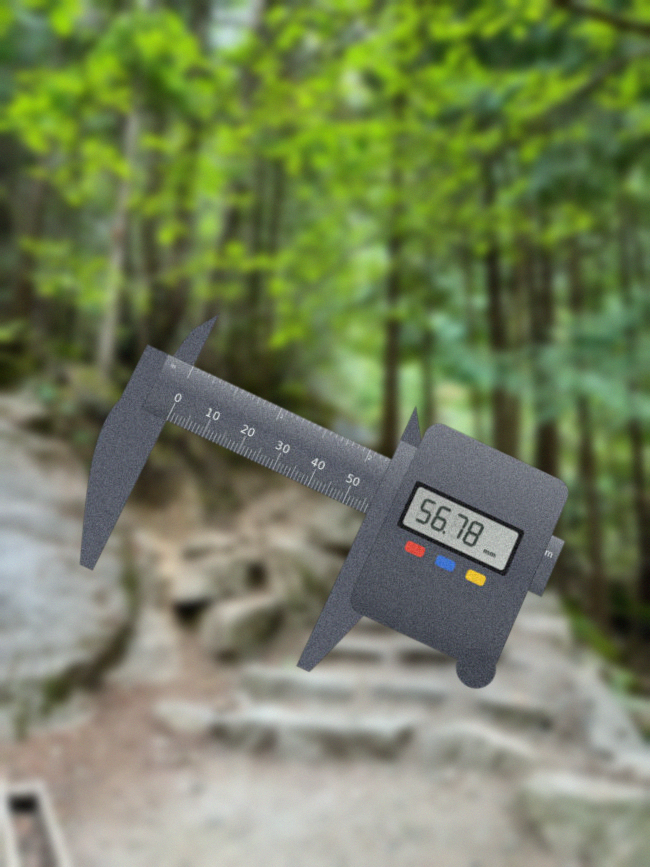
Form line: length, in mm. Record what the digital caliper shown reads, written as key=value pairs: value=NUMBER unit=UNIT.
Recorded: value=56.78 unit=mm
